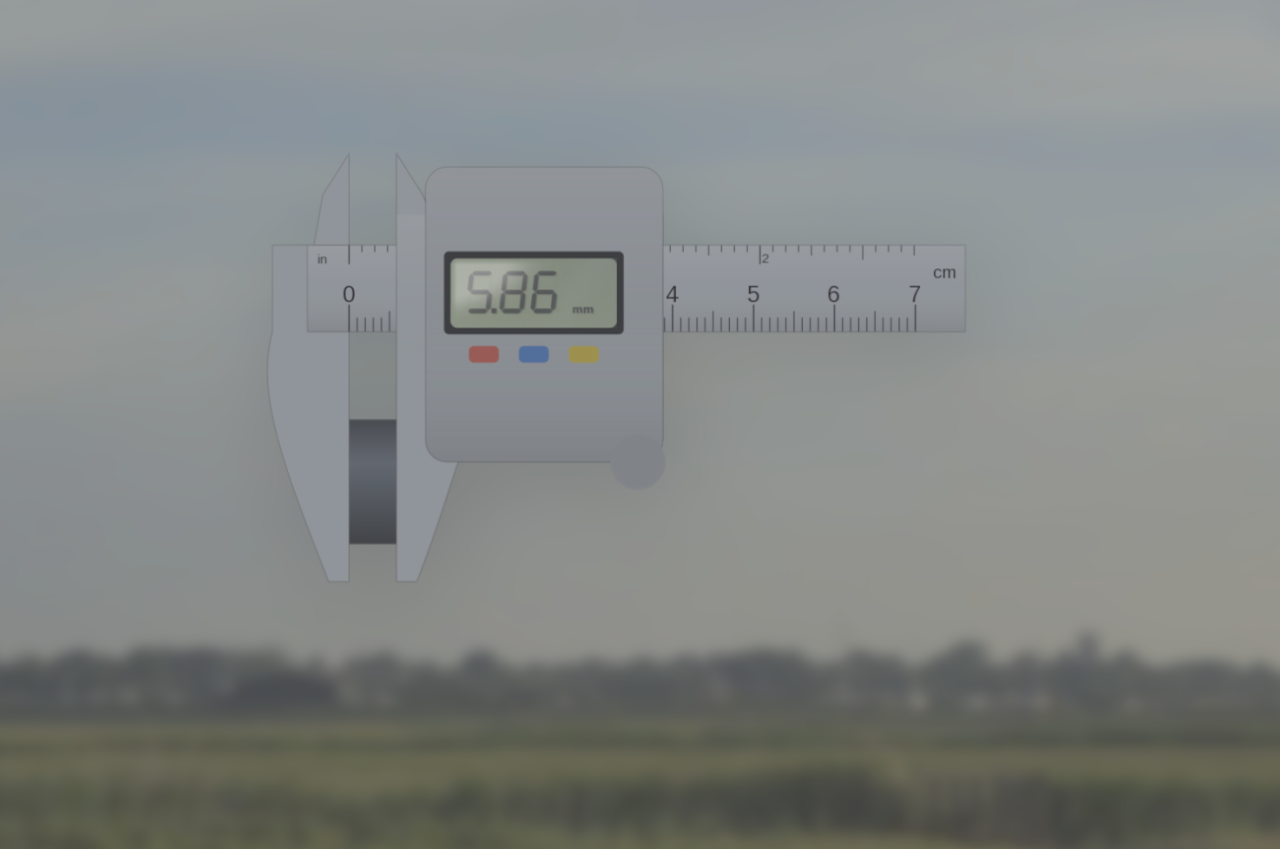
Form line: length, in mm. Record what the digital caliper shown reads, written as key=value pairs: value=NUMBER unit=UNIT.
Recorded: value=5.86 unit=mm
